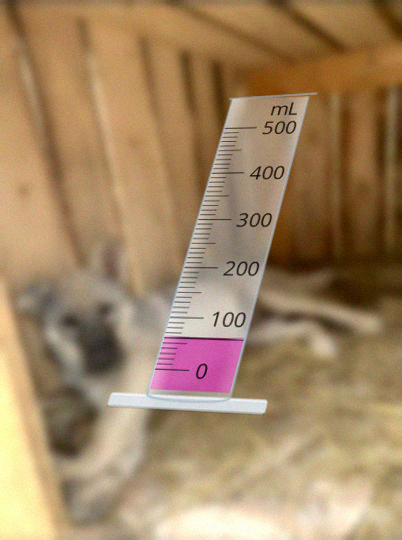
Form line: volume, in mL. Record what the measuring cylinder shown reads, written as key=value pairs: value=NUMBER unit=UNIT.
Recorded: value=60 unit=mL
